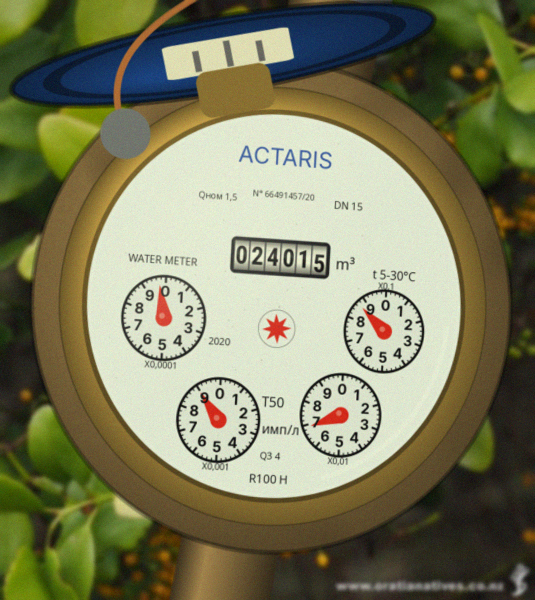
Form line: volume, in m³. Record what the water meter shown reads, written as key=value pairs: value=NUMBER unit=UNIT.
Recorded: value=24014.8689 unit=m³
